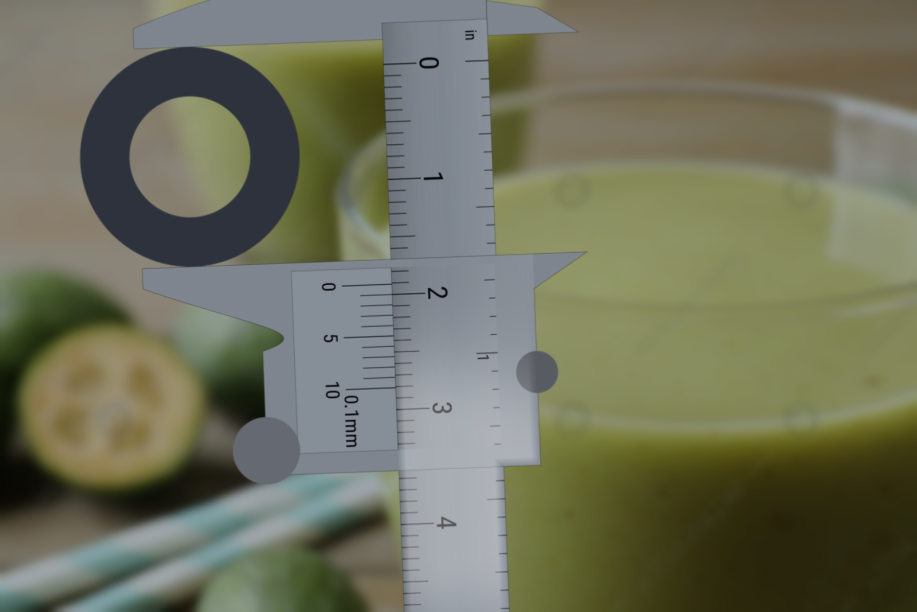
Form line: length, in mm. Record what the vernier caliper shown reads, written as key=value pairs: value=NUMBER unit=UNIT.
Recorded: value=19.1 unit=mm
